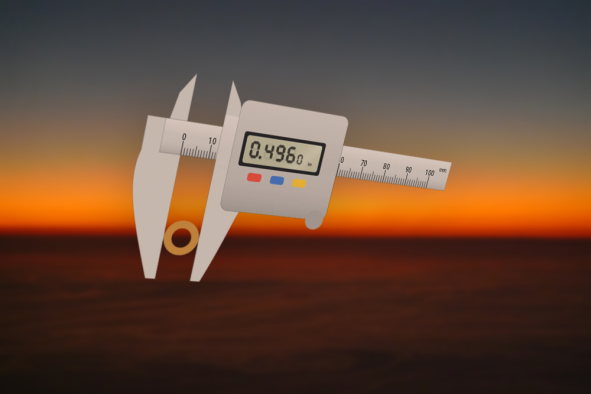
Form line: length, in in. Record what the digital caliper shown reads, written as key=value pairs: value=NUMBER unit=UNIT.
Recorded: value=0.4960 unit=in
